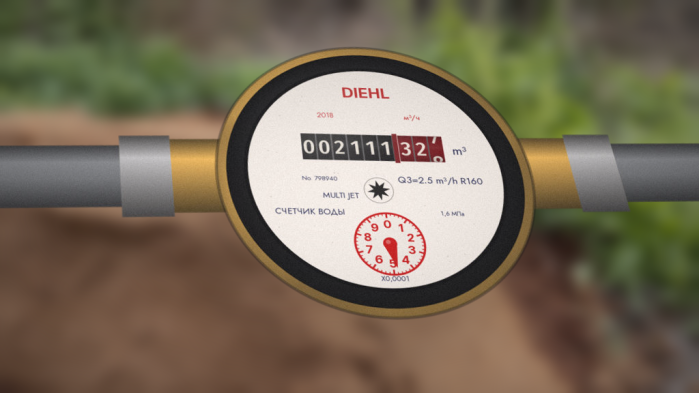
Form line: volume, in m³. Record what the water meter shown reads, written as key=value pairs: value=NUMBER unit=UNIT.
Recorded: value=2111.3274 unit=m³
